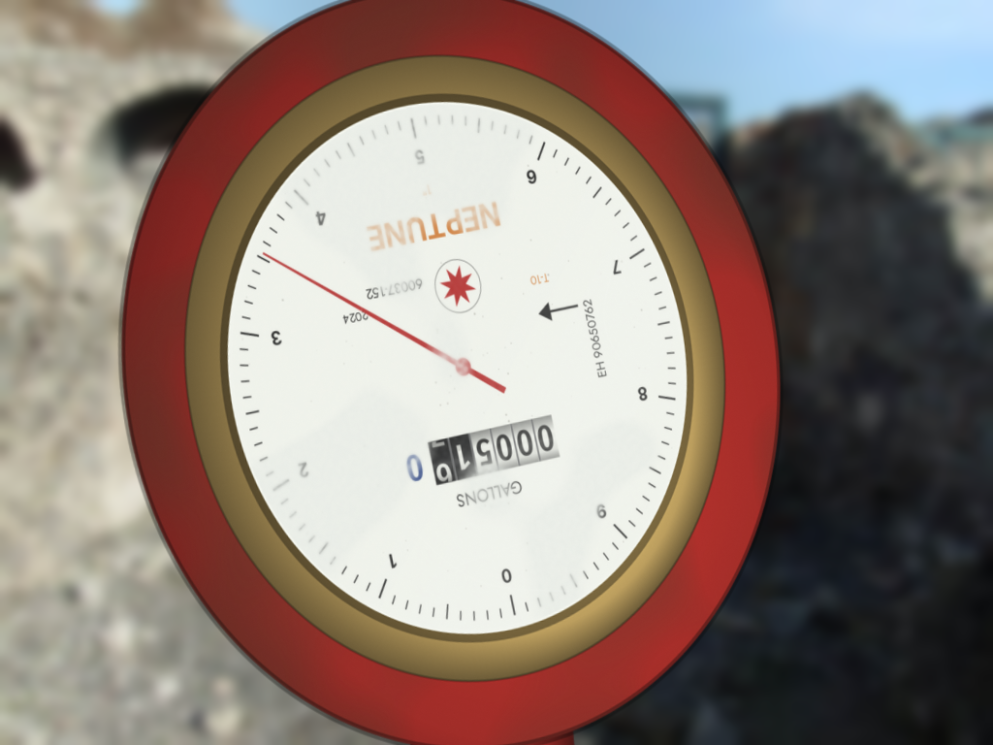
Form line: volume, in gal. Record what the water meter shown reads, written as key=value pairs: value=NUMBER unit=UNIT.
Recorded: value=5163.5 unit=gal
